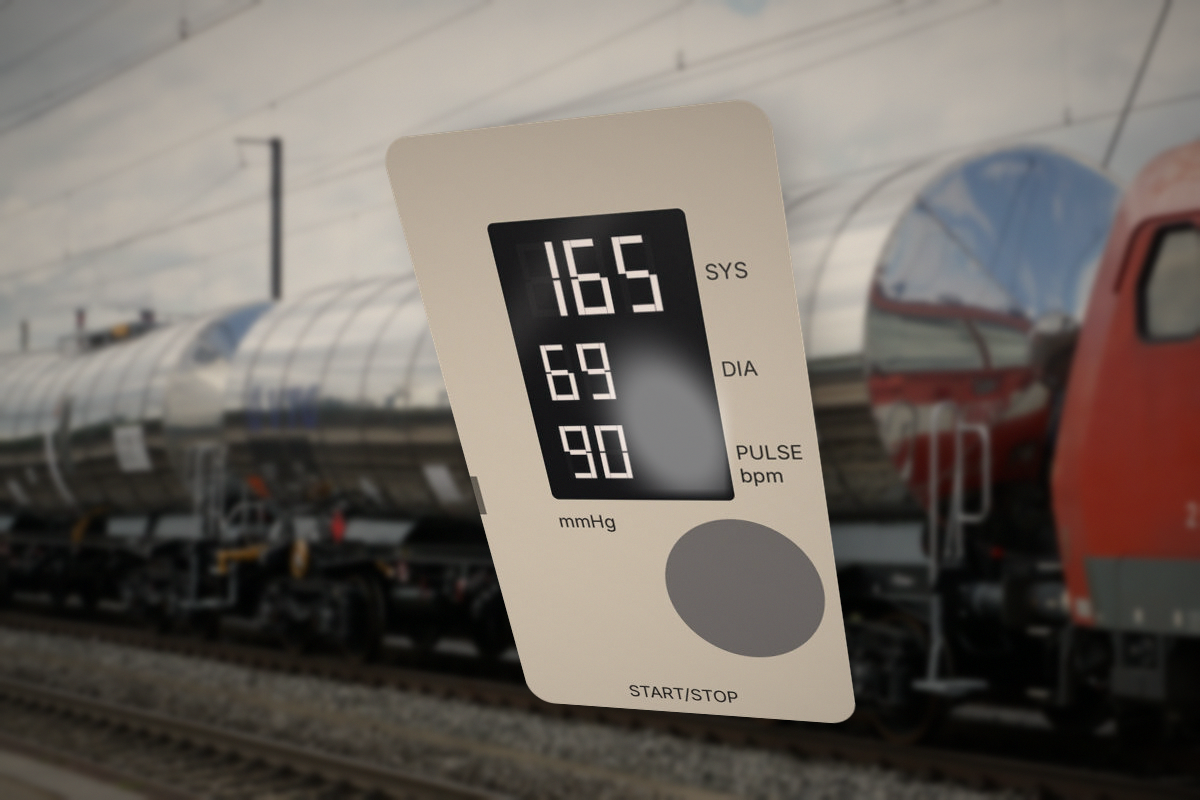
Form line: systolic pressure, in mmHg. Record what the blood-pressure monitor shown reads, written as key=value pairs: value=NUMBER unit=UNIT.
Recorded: value=165 unit=mmHg
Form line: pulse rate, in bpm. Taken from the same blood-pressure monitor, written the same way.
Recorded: value=90 unit=bpm
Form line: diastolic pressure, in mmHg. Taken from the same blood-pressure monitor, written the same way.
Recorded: value=69 unit=mmHg
